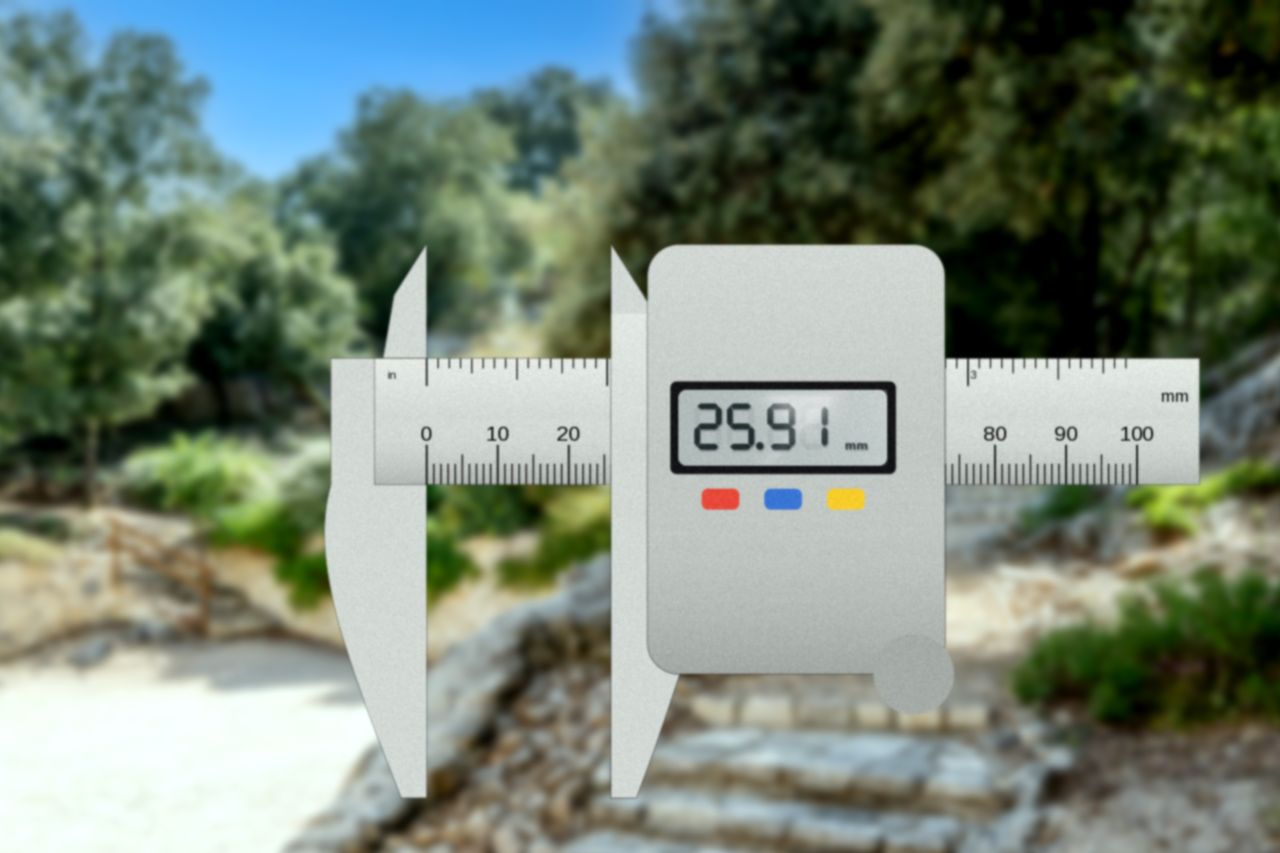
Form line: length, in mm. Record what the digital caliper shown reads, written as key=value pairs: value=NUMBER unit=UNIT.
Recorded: value=25.91 unit=mm
